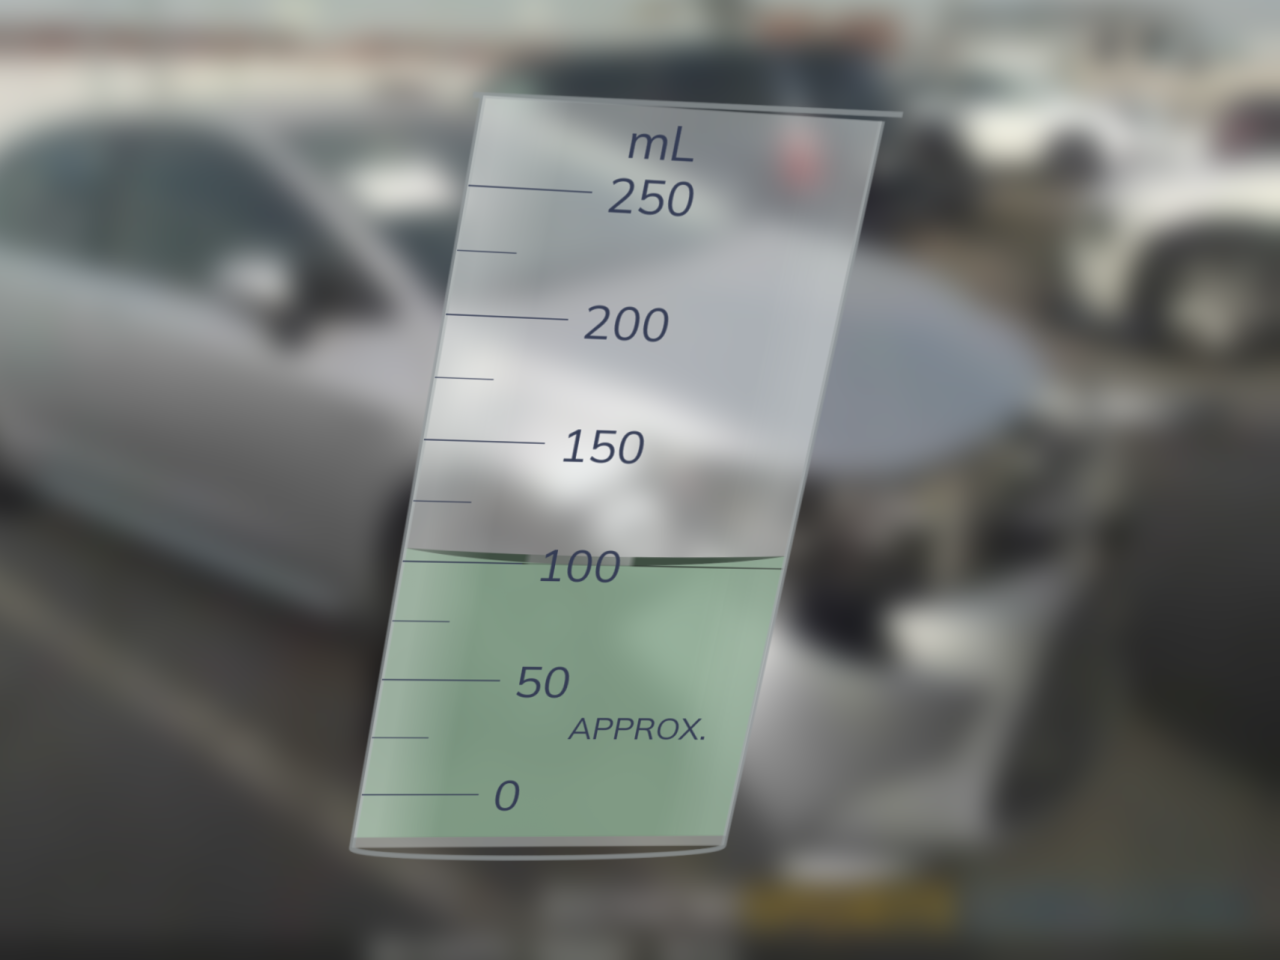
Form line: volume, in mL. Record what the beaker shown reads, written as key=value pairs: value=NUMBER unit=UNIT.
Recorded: value=100 unit=mL
